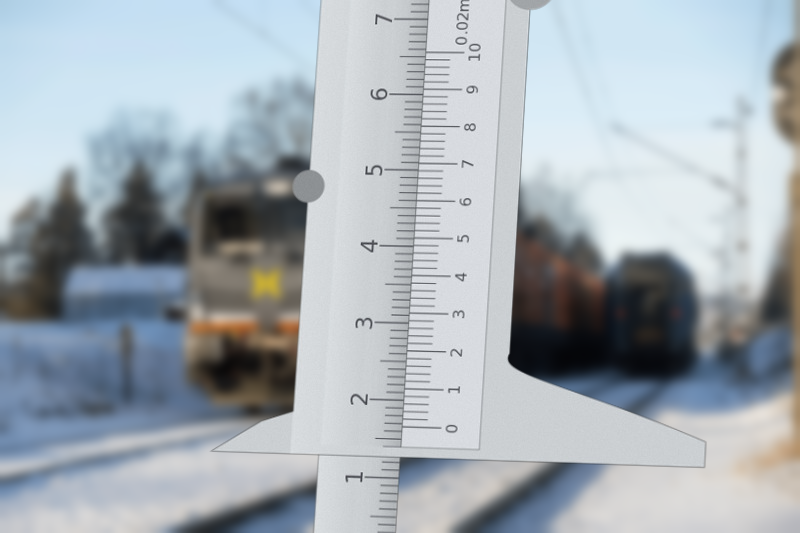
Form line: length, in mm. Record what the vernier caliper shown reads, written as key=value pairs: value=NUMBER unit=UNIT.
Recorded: value=16.6 unit=mm
